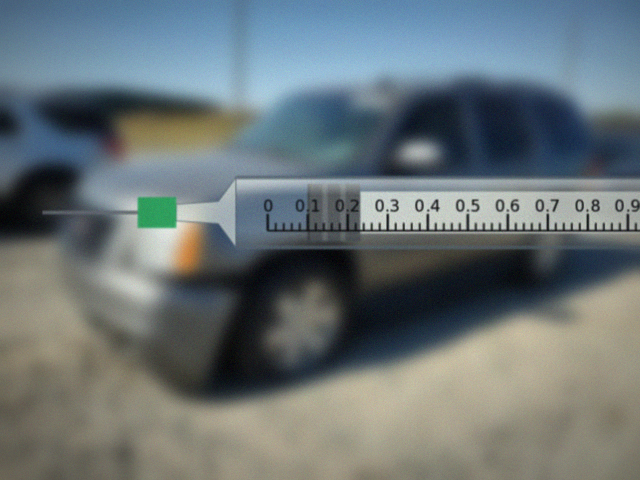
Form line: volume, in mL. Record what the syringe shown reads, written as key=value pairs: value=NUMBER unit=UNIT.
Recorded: value=0.1 unit=mL
